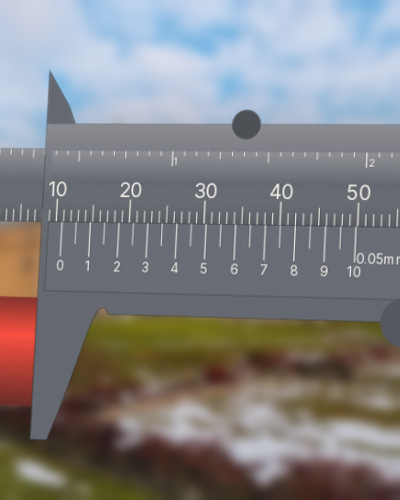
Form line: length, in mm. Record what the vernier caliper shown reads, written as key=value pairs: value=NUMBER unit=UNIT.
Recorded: value=10.8 unit=mm
